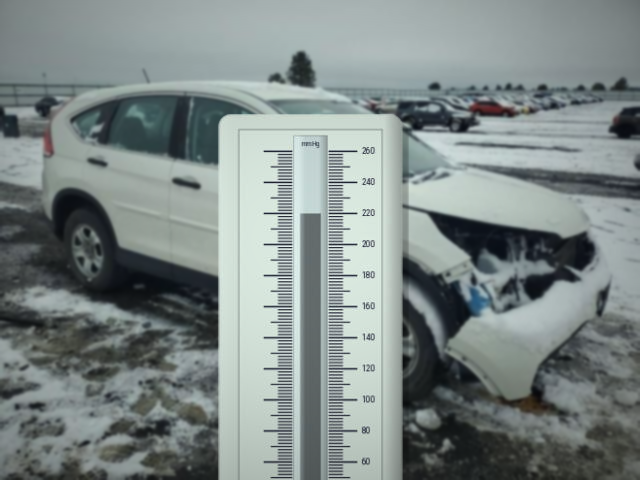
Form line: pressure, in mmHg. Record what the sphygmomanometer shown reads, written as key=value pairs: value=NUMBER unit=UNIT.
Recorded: value=220 unit=mmHg
